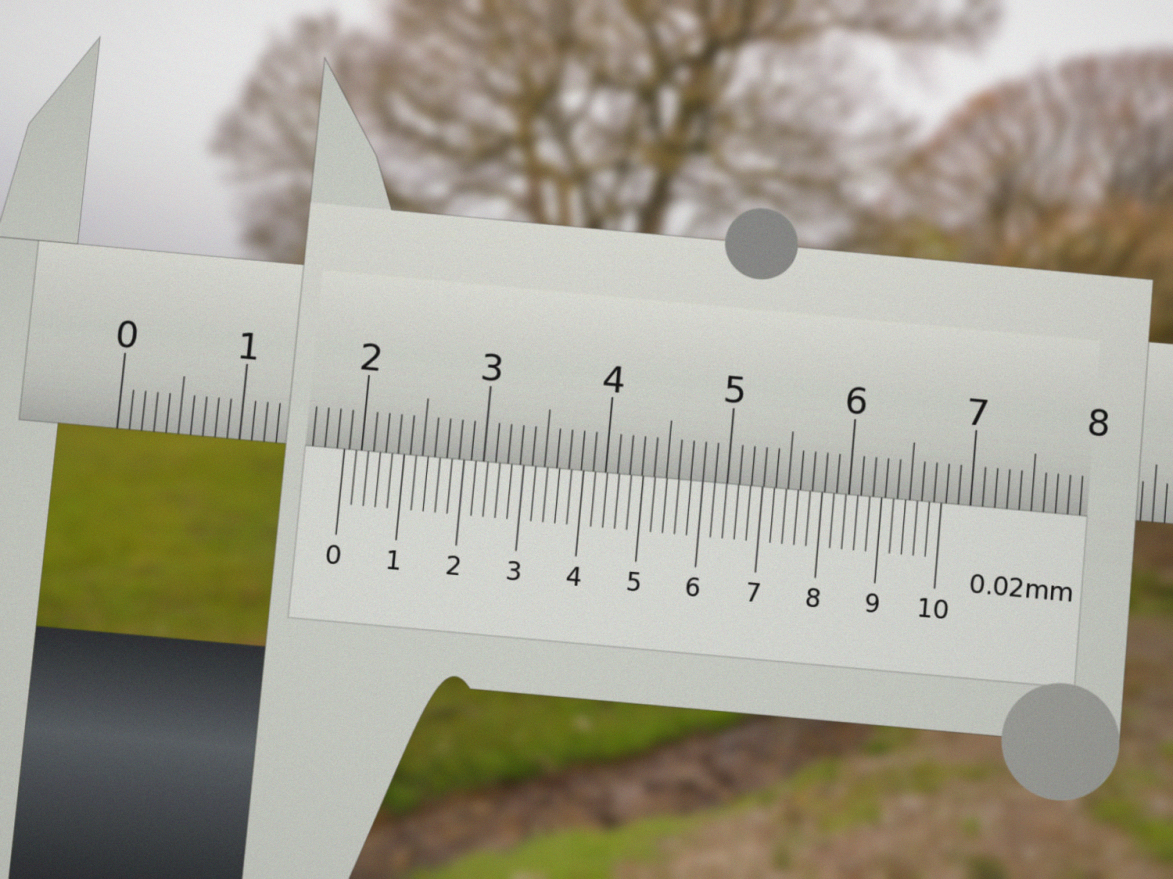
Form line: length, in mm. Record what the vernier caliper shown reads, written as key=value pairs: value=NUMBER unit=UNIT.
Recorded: value=18.6 unit=mm
